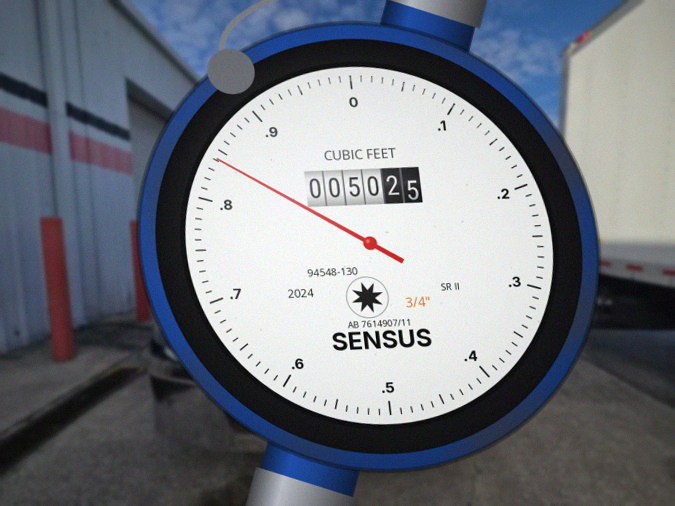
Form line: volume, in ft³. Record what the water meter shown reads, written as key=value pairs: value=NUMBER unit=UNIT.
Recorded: value=5024.84 unit=ft³
